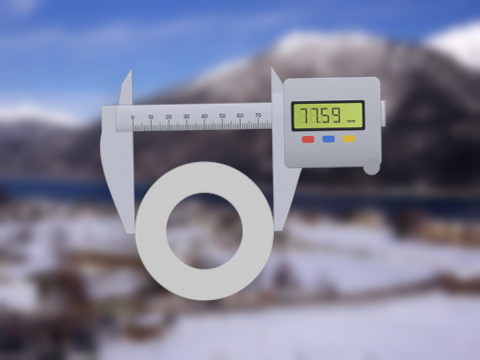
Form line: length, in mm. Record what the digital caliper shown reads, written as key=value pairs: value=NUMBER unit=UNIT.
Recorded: value=77.59 unit=mm
